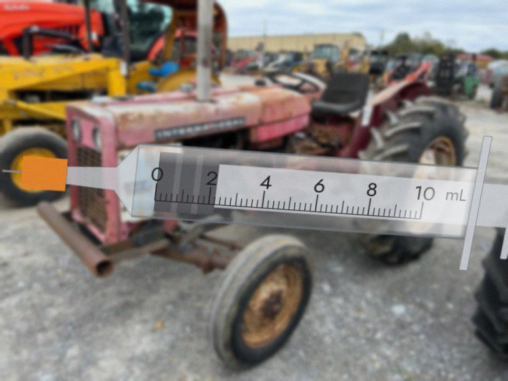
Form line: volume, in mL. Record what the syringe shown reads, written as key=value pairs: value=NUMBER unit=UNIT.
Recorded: value=0 unit=mL
